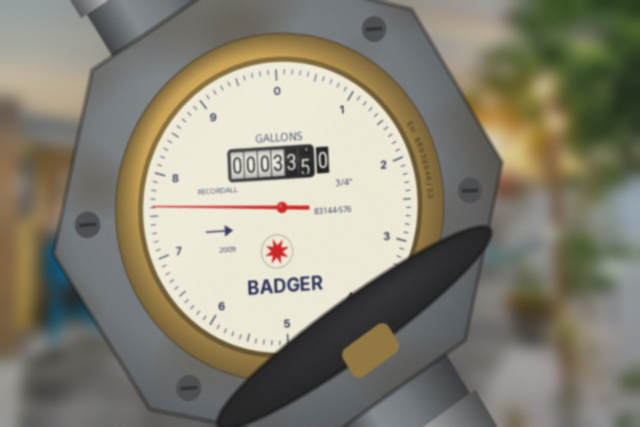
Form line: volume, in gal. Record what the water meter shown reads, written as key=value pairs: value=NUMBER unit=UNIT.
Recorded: value=3347.6 unit=gal
